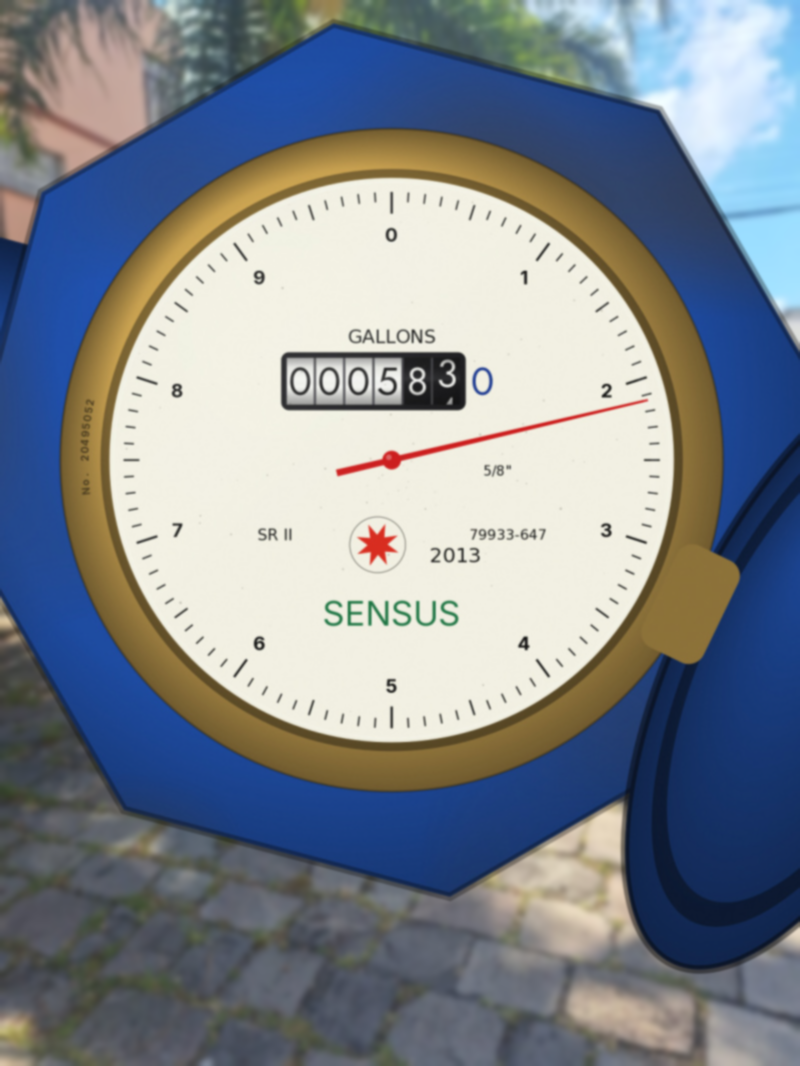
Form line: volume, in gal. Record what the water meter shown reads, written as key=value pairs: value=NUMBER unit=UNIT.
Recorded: value=5832.1 unit=gal
